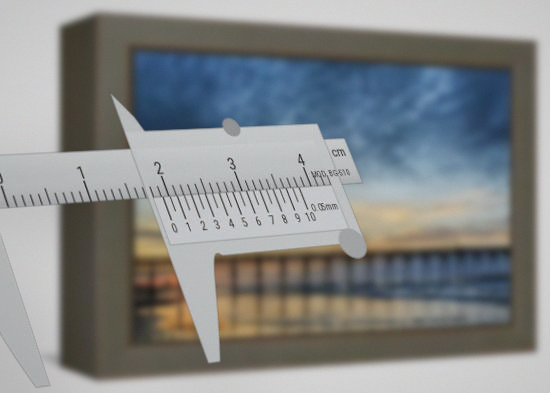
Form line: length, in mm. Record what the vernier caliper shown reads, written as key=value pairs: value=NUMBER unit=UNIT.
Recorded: value=19.2 unit=mm
